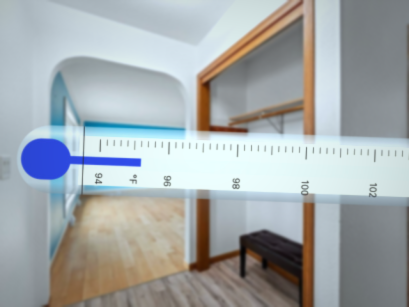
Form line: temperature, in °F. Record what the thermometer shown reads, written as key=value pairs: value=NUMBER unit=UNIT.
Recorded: value=95.2 unit=°F
